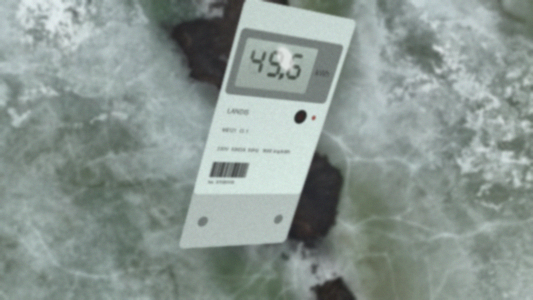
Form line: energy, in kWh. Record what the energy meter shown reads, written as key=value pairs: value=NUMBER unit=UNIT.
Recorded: value=49.6 unit=kWh
